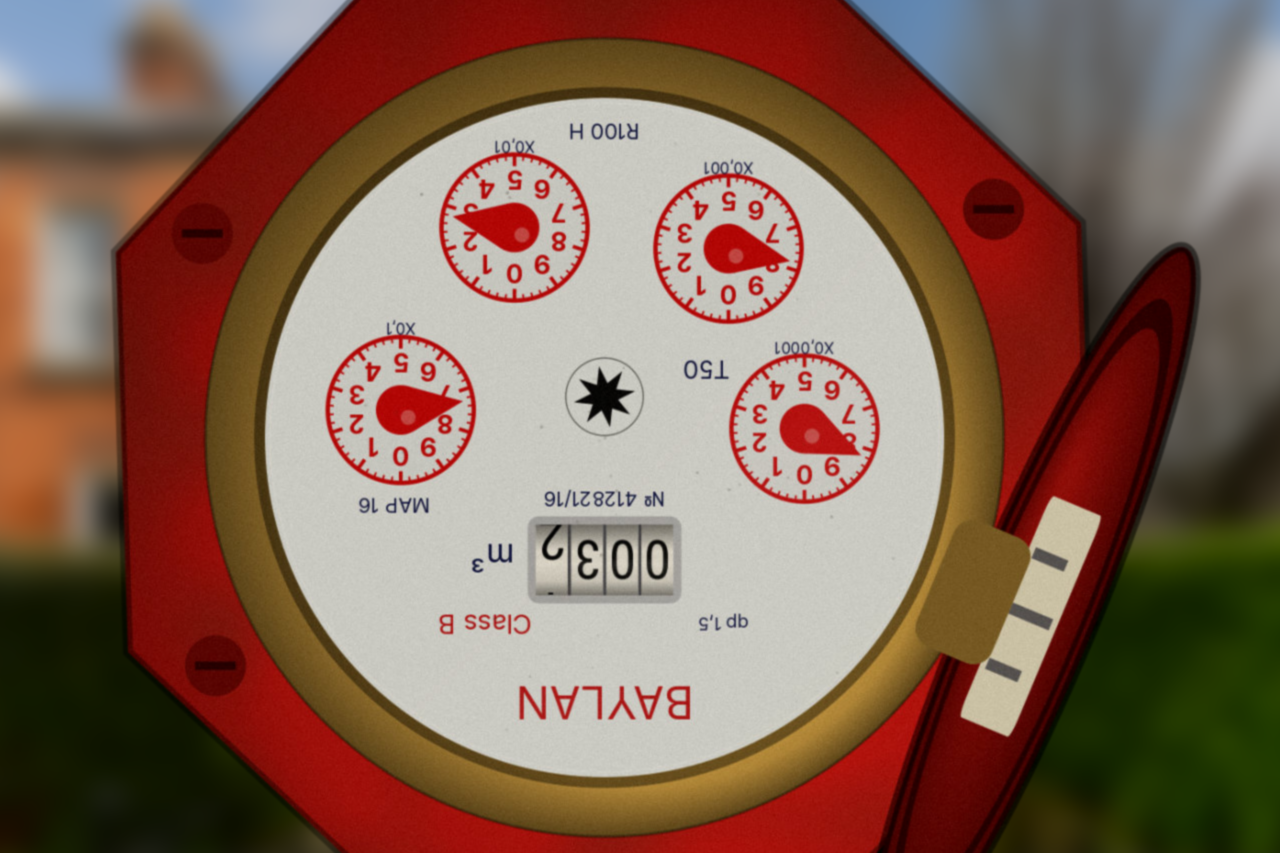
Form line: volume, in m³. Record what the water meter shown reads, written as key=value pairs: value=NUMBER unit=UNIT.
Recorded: value=31.7278 unit=m³
